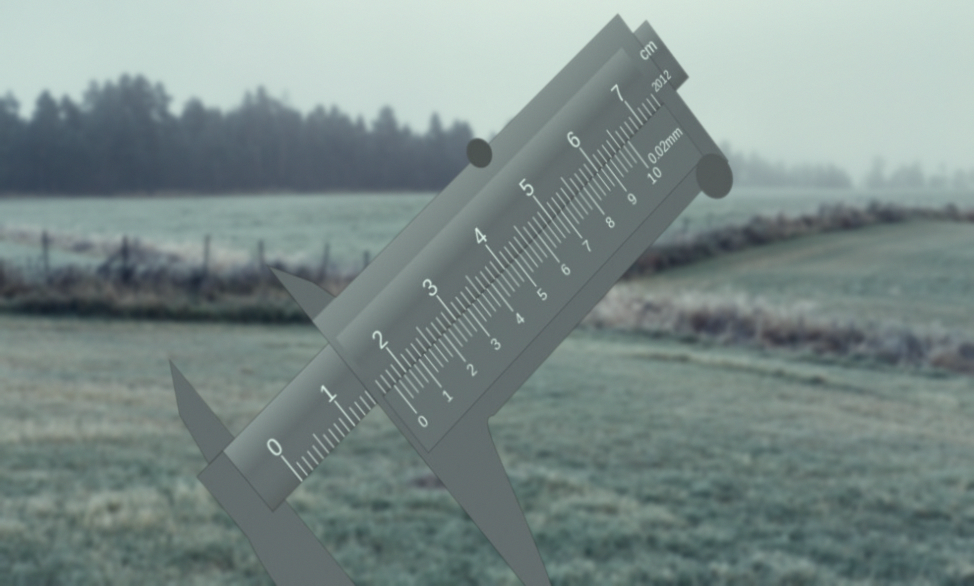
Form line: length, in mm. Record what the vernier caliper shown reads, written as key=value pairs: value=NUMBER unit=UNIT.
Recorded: value=17.6 unit=mm
